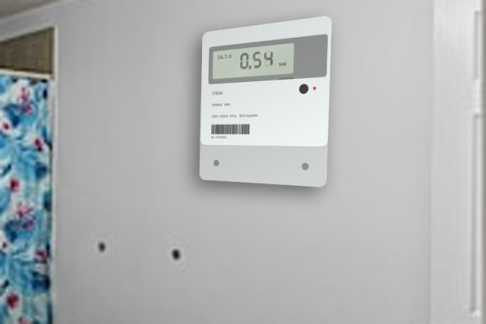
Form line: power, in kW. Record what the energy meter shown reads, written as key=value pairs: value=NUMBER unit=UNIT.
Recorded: value=0.54 unit=kW
